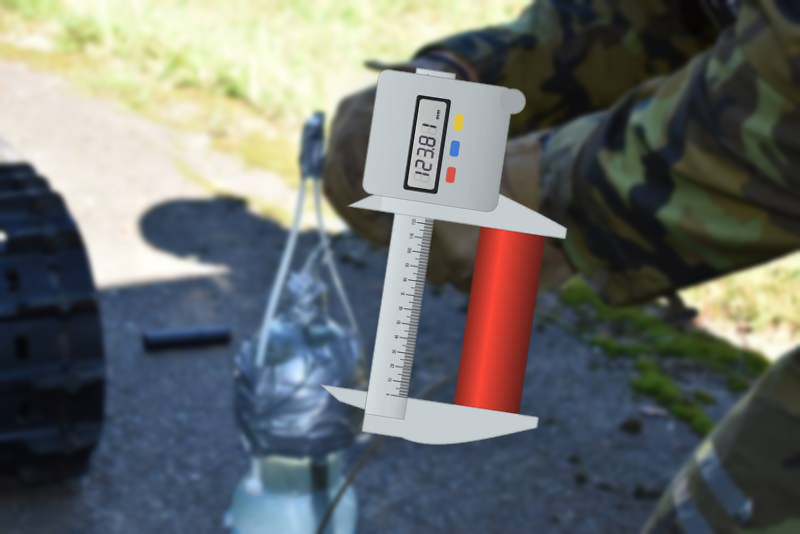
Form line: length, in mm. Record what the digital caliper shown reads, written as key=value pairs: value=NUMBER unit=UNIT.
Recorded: value=123.81 unit=mm
